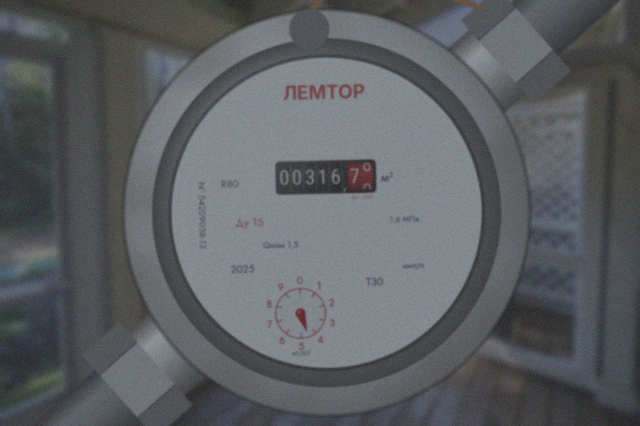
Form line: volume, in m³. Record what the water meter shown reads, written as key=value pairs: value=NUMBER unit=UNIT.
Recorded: value=316.784 unit=m³
